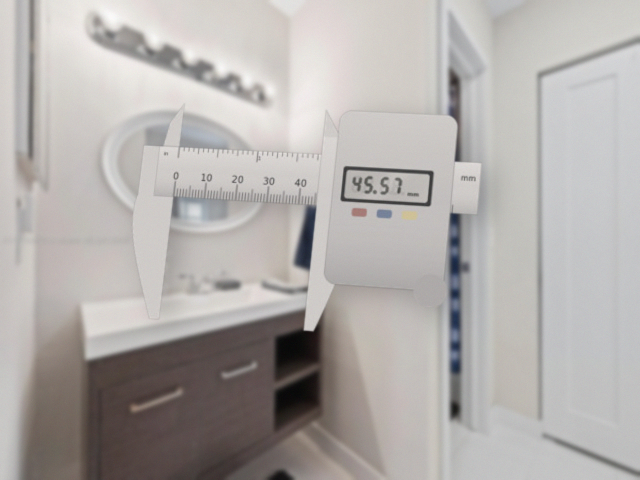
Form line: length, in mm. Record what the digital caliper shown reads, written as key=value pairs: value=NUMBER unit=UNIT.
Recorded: value=45.57 unit=mm
